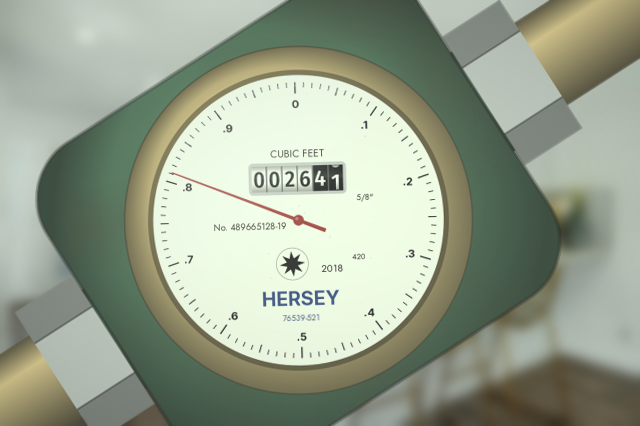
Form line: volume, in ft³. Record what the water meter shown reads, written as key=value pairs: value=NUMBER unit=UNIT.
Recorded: value=2640.81 unit=ft³
